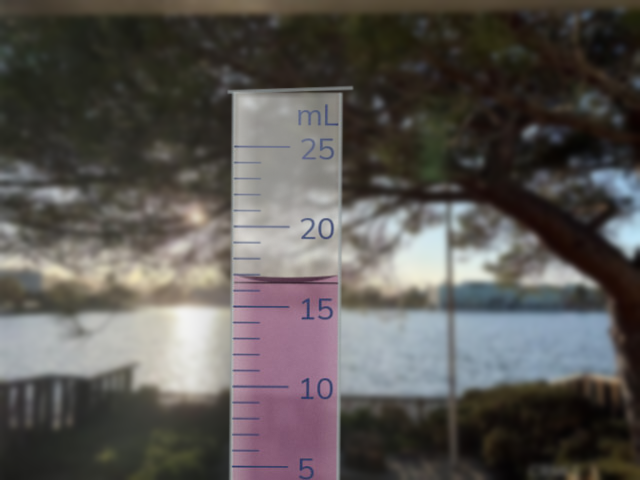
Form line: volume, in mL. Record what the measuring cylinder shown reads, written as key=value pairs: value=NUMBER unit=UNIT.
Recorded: value=16.5 unit=mL
